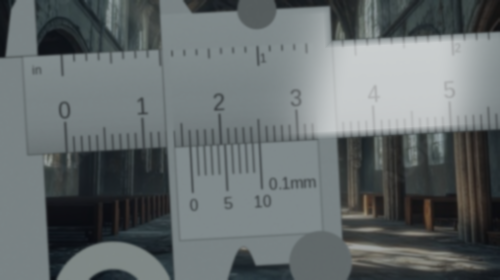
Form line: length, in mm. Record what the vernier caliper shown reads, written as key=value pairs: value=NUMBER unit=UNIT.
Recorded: value=16.0 unit=mm
